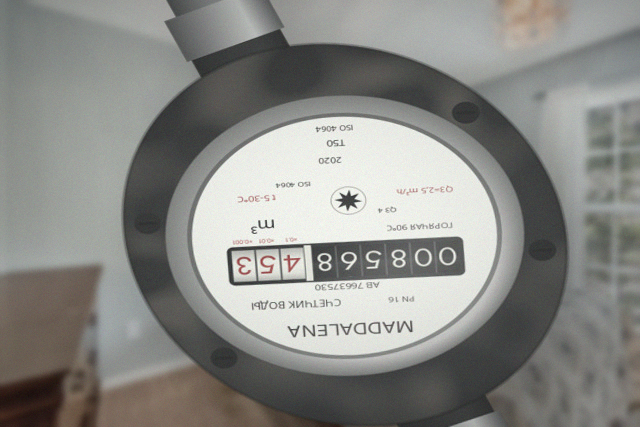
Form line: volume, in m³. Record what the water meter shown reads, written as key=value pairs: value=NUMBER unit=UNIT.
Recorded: value=8568.453 unit=m³
